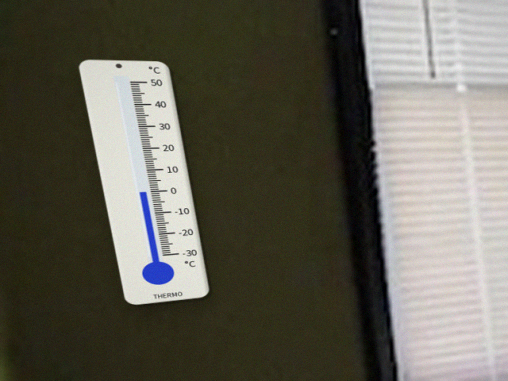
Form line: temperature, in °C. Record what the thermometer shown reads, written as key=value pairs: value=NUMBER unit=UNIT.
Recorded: value=0 unit=°C
